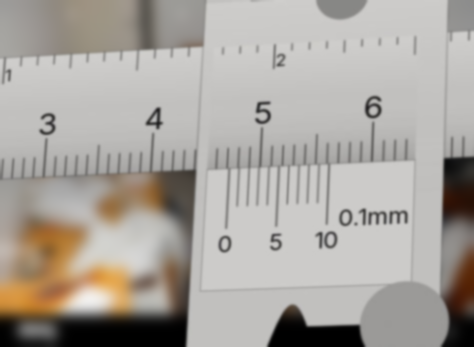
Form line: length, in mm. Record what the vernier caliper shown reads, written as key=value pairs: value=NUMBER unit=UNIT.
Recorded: value=47.2 unit=mm
